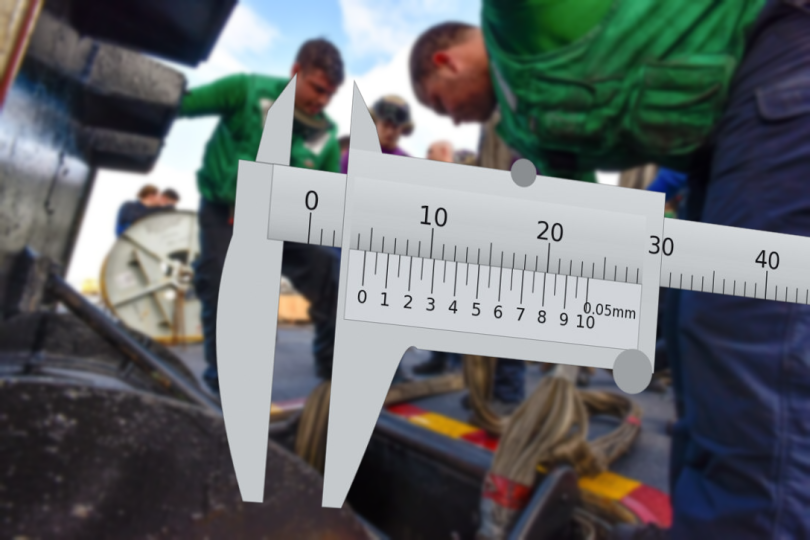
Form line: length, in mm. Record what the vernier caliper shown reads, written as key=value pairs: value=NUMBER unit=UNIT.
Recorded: value=4.6 unit=mm
